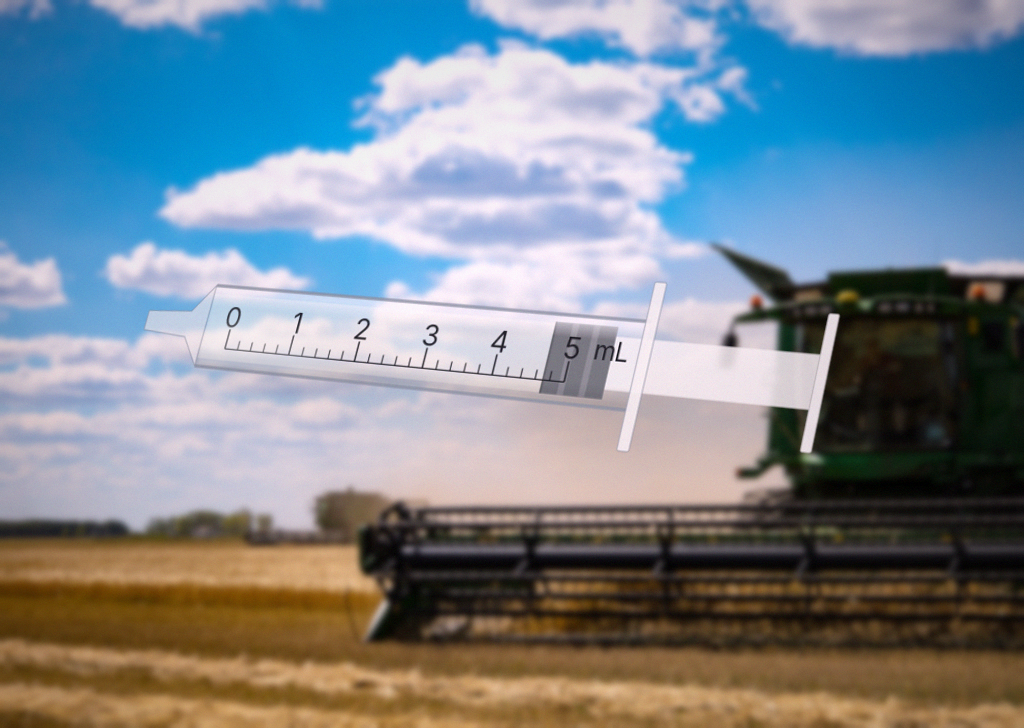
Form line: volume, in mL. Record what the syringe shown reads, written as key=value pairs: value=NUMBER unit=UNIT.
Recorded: value=4.7 unit=mL
